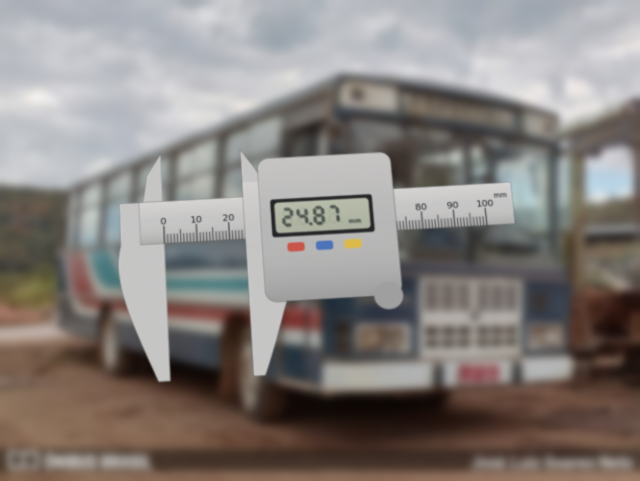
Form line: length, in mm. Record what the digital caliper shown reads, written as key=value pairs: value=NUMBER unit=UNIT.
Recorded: value=24.87 unit=mm
